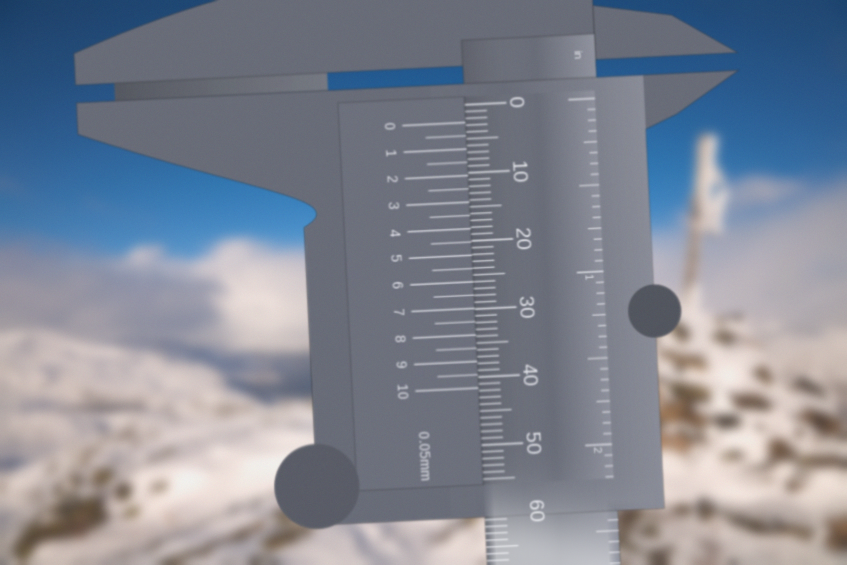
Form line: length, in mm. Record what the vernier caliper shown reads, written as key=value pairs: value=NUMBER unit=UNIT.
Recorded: value=2.6 unit=mm
